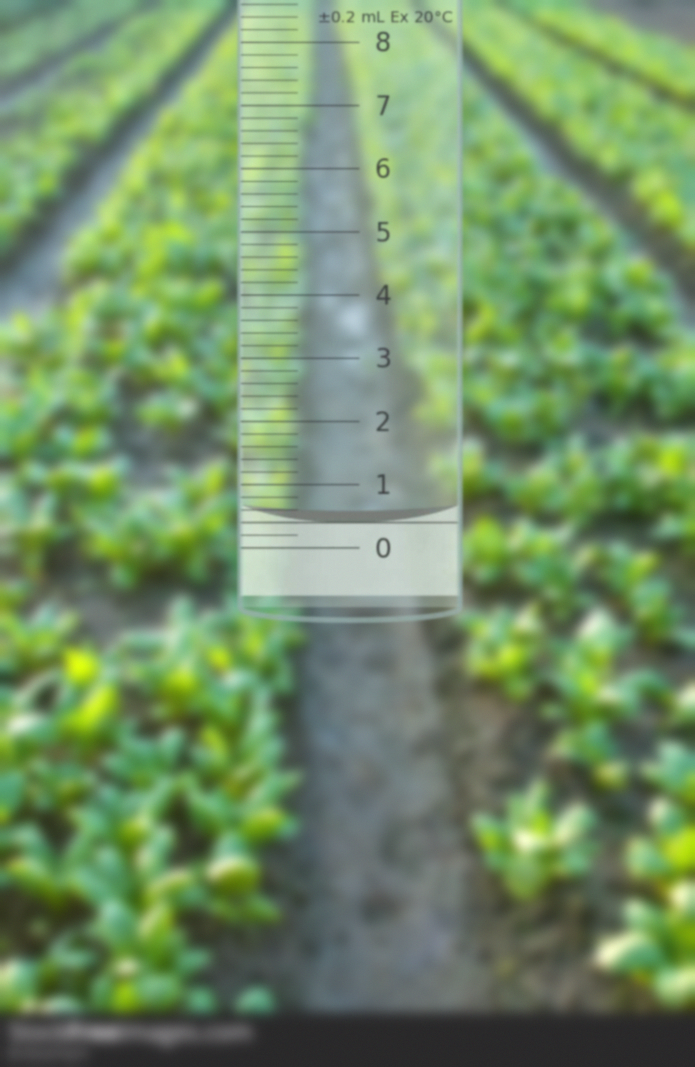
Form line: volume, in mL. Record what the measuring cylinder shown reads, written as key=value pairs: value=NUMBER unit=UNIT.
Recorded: value=0.4 unit=mL
